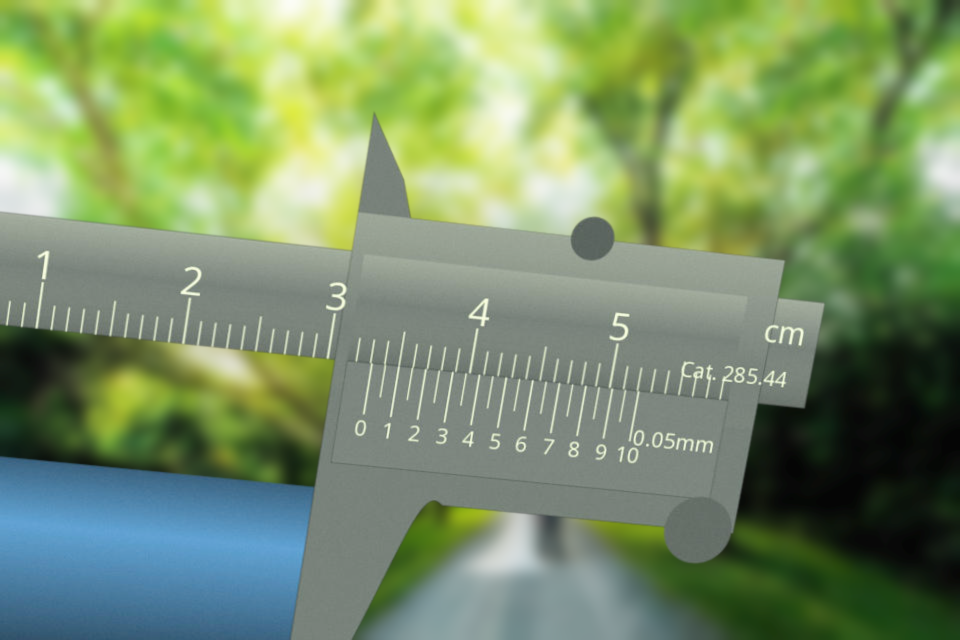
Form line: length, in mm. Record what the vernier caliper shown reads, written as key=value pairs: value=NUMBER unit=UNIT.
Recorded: value=33.1 unit=mm
